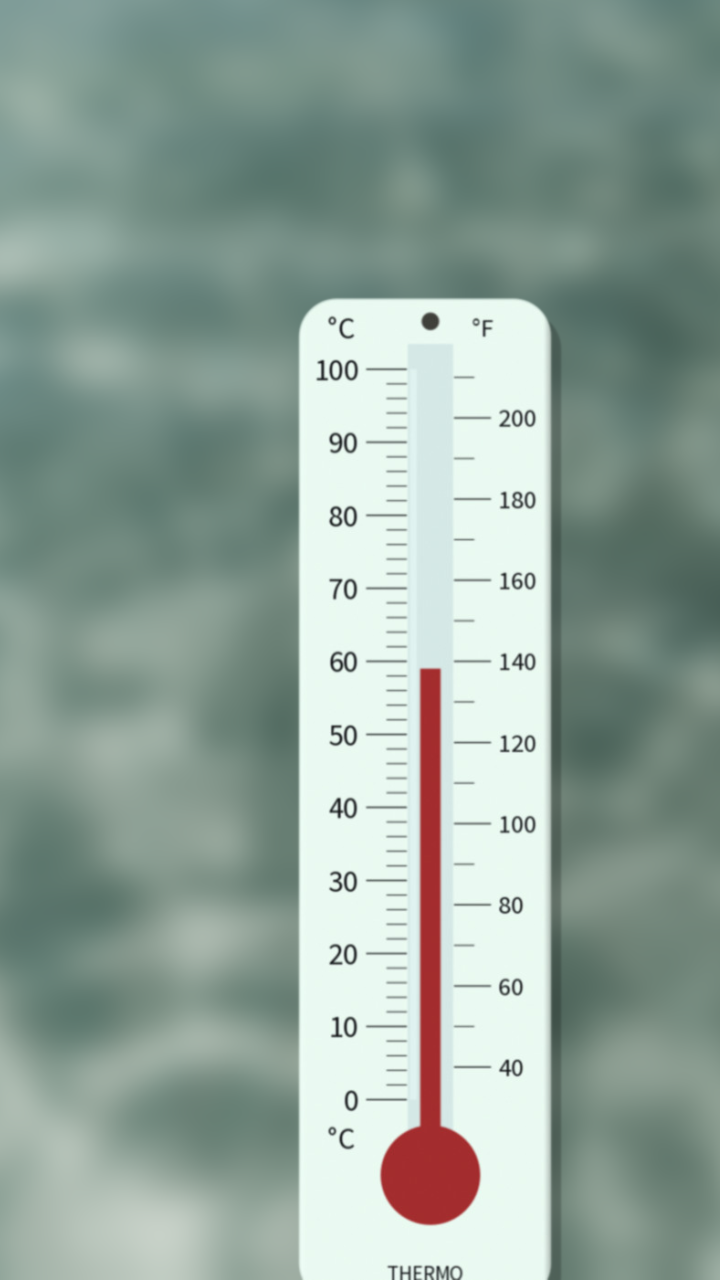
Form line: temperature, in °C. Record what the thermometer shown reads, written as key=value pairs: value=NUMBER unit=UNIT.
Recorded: value=59 unit=°C
